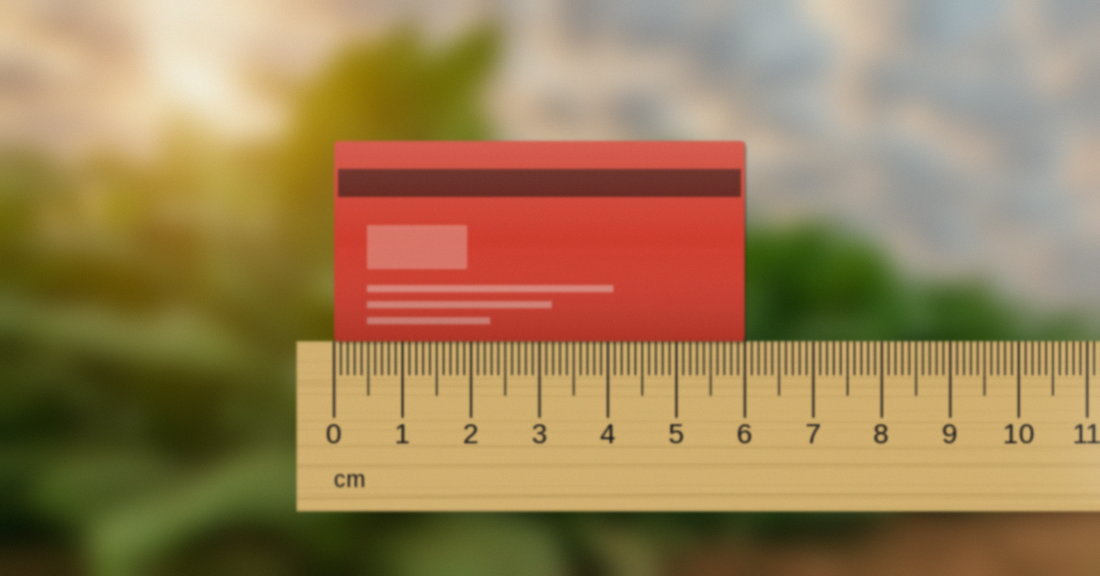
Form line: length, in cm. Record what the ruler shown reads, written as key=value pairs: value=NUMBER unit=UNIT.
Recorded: value=6 unit=cm
